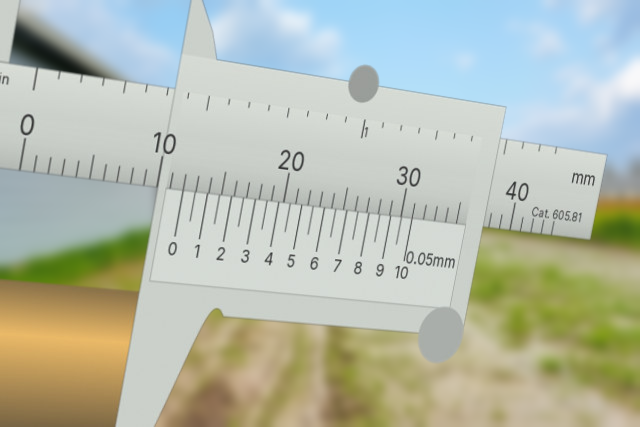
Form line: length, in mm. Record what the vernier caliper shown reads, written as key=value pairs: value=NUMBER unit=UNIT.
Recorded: value=12.0 unit=mm
